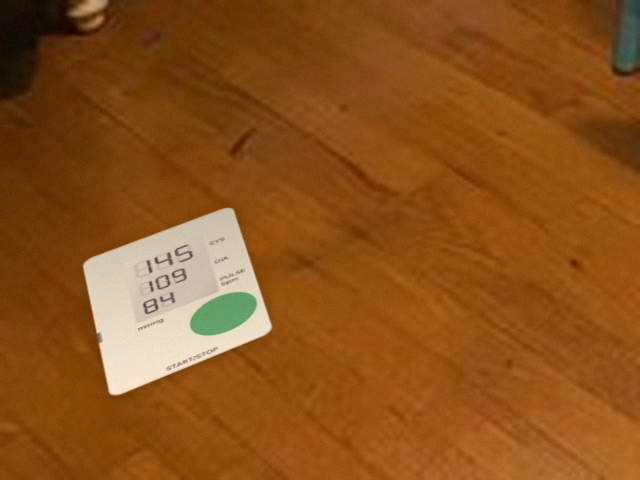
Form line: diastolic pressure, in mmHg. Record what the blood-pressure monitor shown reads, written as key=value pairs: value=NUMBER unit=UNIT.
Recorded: value=109 unit=mmHg
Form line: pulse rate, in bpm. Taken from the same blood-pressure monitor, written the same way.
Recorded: value=84 unit=bpm
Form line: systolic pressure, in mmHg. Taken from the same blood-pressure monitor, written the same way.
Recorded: value=145 unit=mmHg
